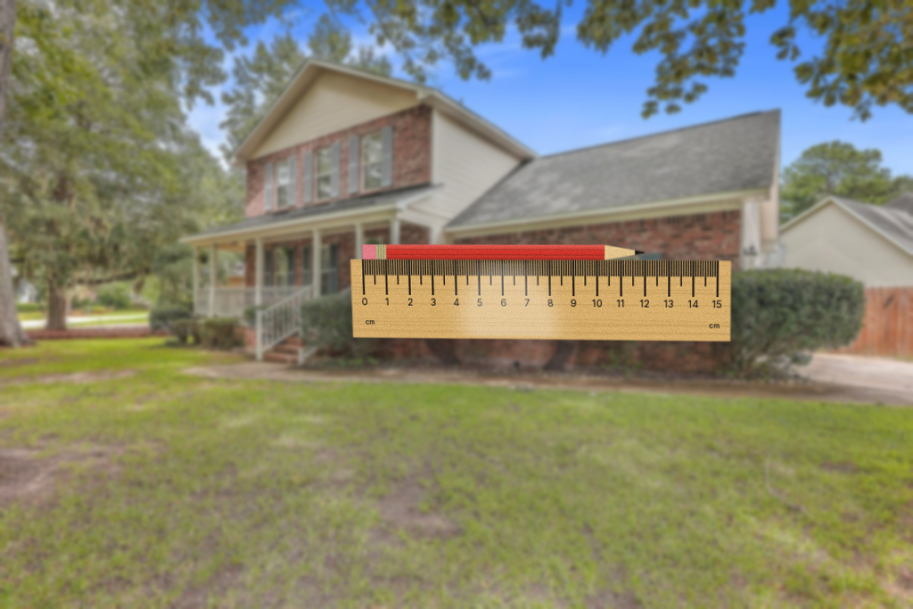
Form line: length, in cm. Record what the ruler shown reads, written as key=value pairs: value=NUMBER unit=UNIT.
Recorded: value=12 unit=cm
